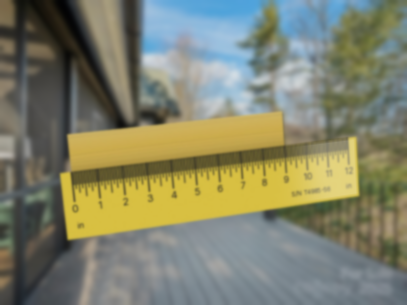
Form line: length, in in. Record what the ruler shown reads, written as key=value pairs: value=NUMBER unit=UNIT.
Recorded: value=9 unit=in
